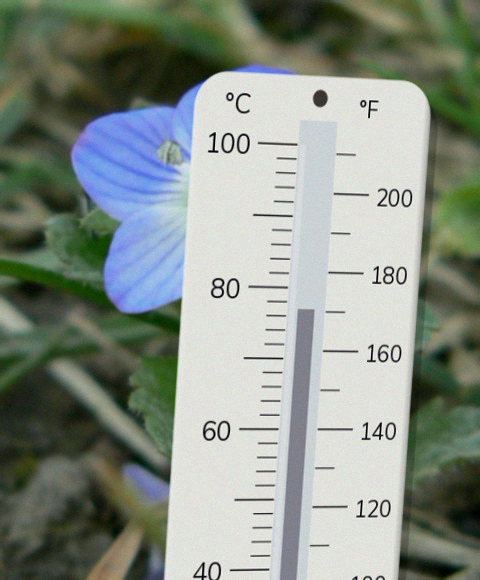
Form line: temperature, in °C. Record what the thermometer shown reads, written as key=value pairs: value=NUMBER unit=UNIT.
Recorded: value=77 unit=°C
